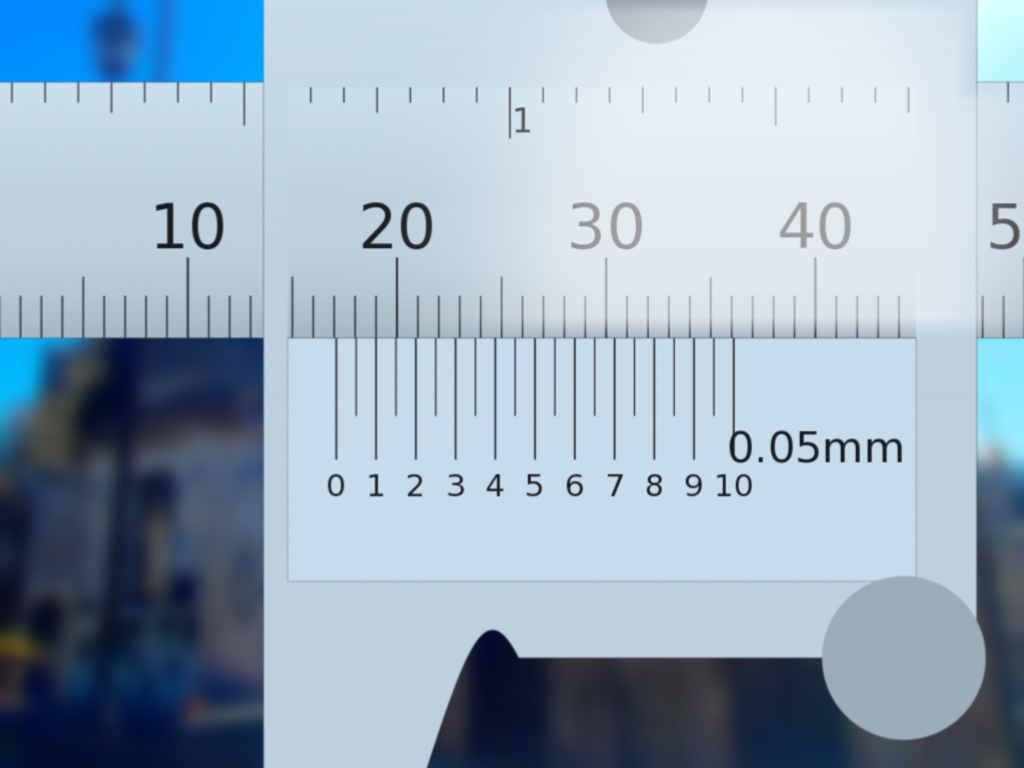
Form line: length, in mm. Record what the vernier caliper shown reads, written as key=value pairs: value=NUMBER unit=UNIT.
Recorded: value=17.1 unit=mm
